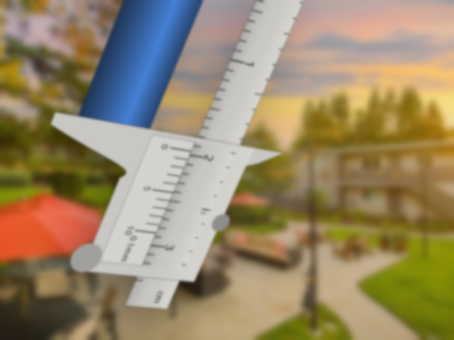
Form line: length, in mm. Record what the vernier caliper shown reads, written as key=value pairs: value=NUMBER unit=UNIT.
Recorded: value=19.6 unit=mm
